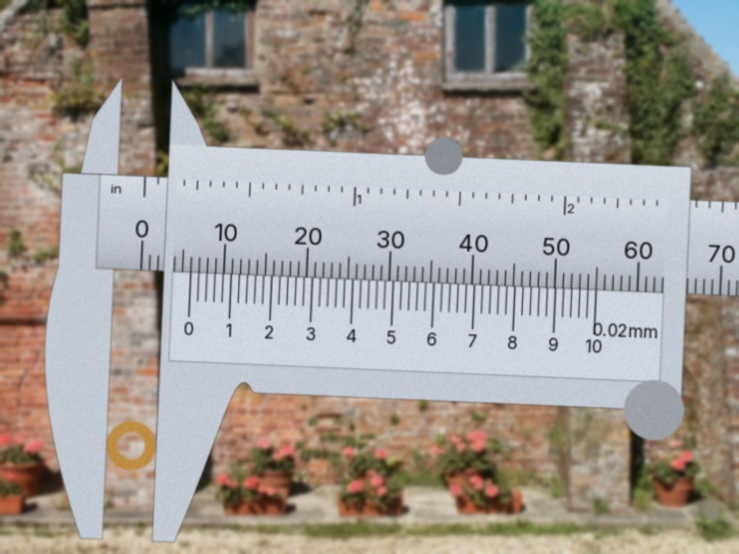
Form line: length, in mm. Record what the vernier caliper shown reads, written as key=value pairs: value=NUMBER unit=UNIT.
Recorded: value=6.0 unit=mm
